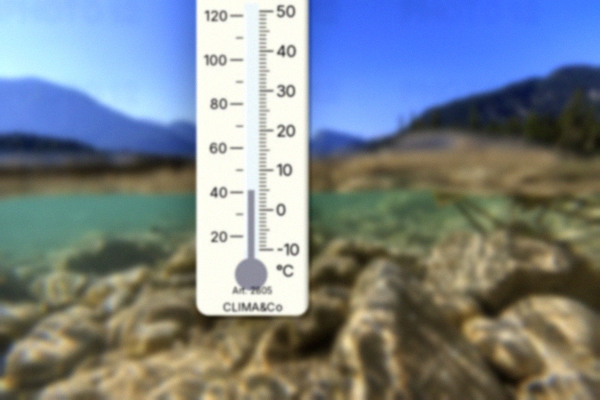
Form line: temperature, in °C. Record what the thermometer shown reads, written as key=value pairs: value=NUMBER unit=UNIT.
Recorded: value=5 unit=°C
